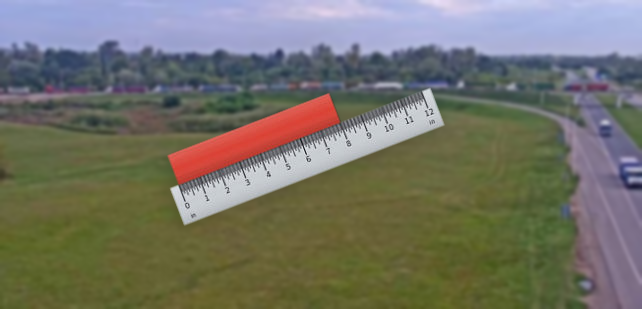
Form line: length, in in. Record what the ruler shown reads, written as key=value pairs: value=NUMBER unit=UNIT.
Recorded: value=8 unit=in
